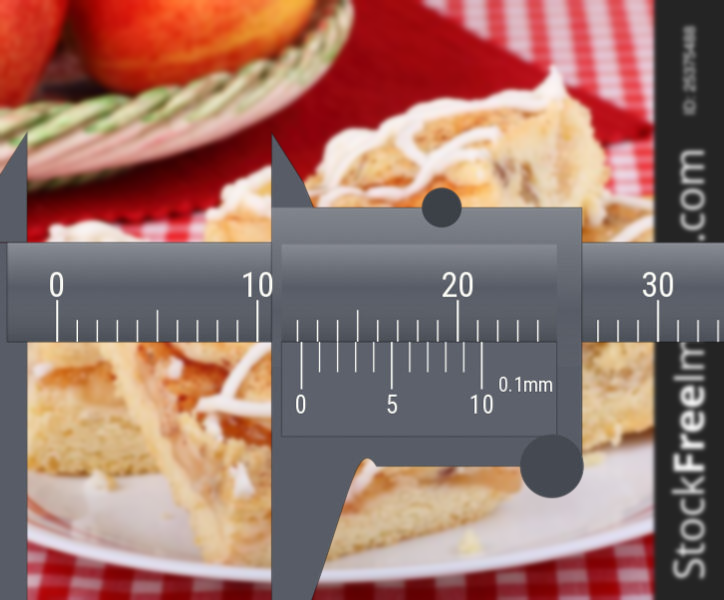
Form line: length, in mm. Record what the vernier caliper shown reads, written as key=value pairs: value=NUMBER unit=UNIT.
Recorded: value=12.2 unit=mm
